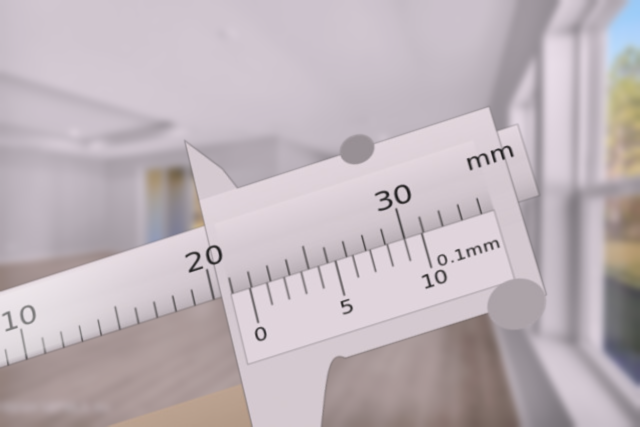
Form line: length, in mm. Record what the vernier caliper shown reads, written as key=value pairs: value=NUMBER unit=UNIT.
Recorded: value=21.9 unit=mm
